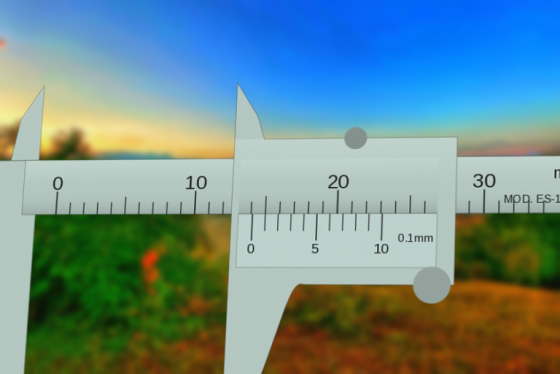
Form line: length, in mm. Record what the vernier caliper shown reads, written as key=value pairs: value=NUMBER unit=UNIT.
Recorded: value=14.1 unit=mm
